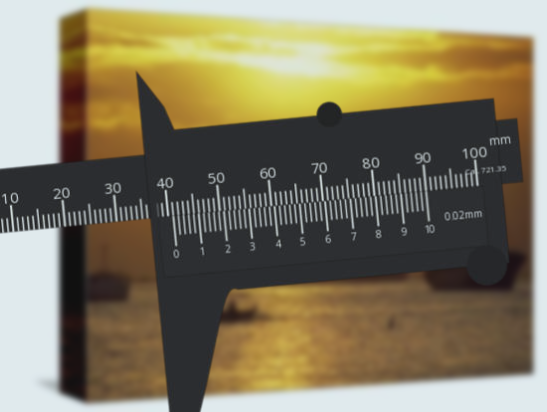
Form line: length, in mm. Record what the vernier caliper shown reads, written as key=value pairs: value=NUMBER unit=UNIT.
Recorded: value=41.0 unit=mm
